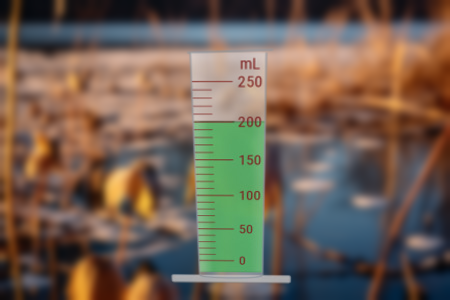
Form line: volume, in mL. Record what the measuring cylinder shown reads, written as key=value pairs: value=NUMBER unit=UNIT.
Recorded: value=200 unit=mL
